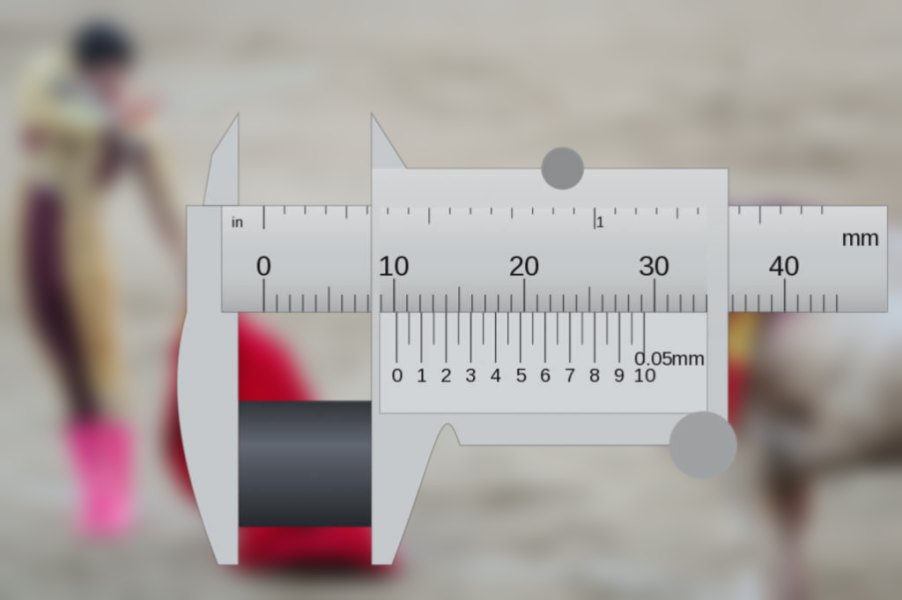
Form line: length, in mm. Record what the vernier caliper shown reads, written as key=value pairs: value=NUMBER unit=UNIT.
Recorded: value=10.2 unit=mm
